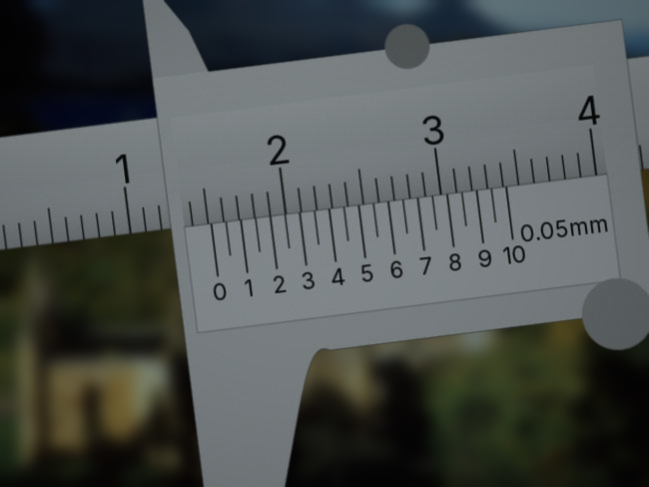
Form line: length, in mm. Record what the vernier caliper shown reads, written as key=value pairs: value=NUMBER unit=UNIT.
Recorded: value=15.2 unit=mm
